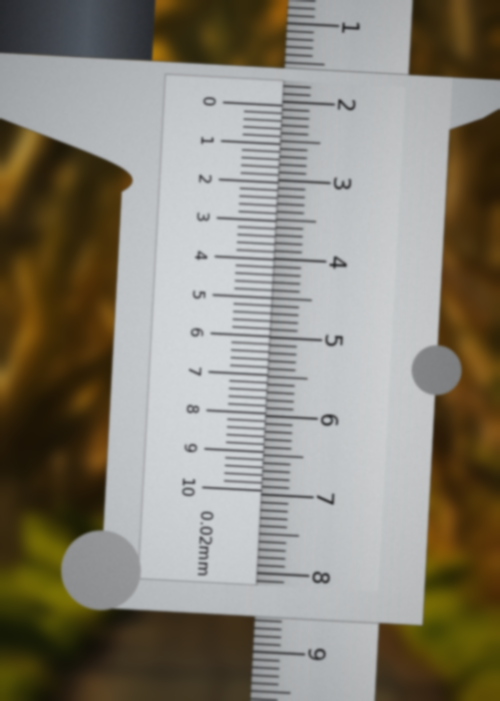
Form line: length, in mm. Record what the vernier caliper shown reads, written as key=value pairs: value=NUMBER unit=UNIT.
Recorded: value=20.5 unit=mm
